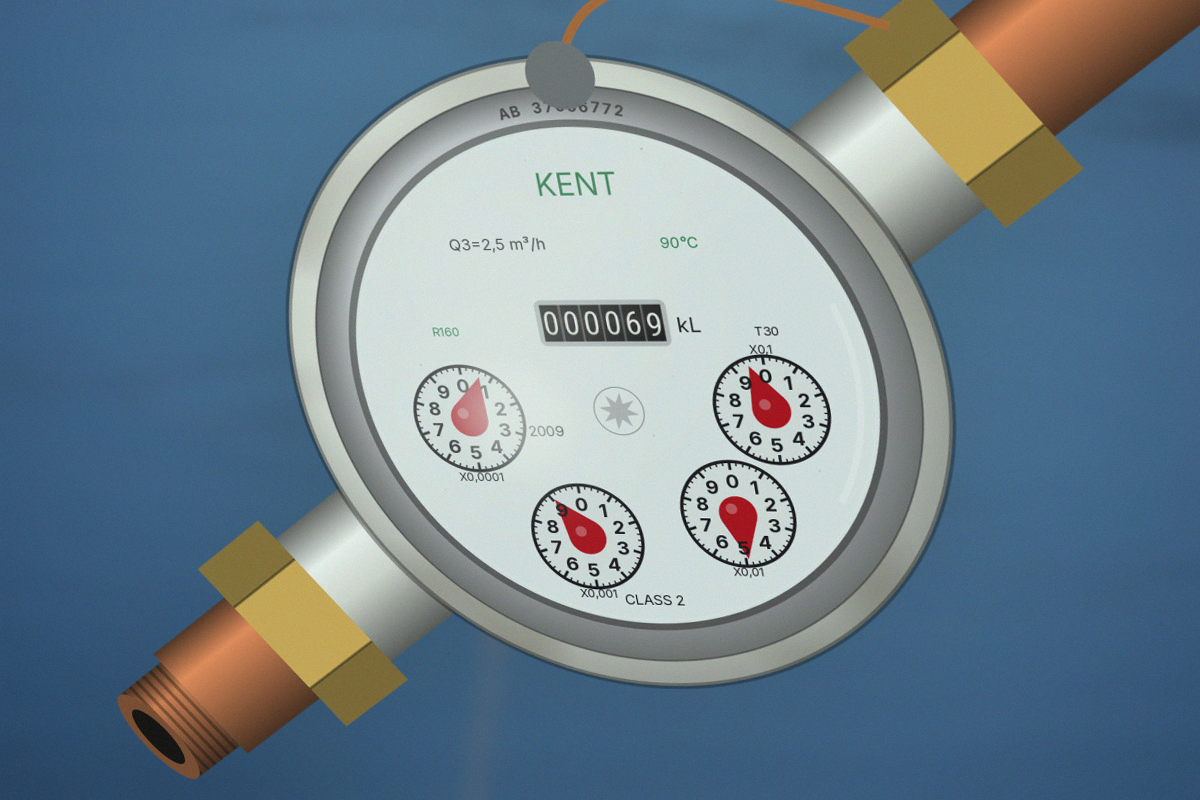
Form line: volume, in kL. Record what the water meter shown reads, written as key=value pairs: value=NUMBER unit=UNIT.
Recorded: value=68.9490 unit=kL
